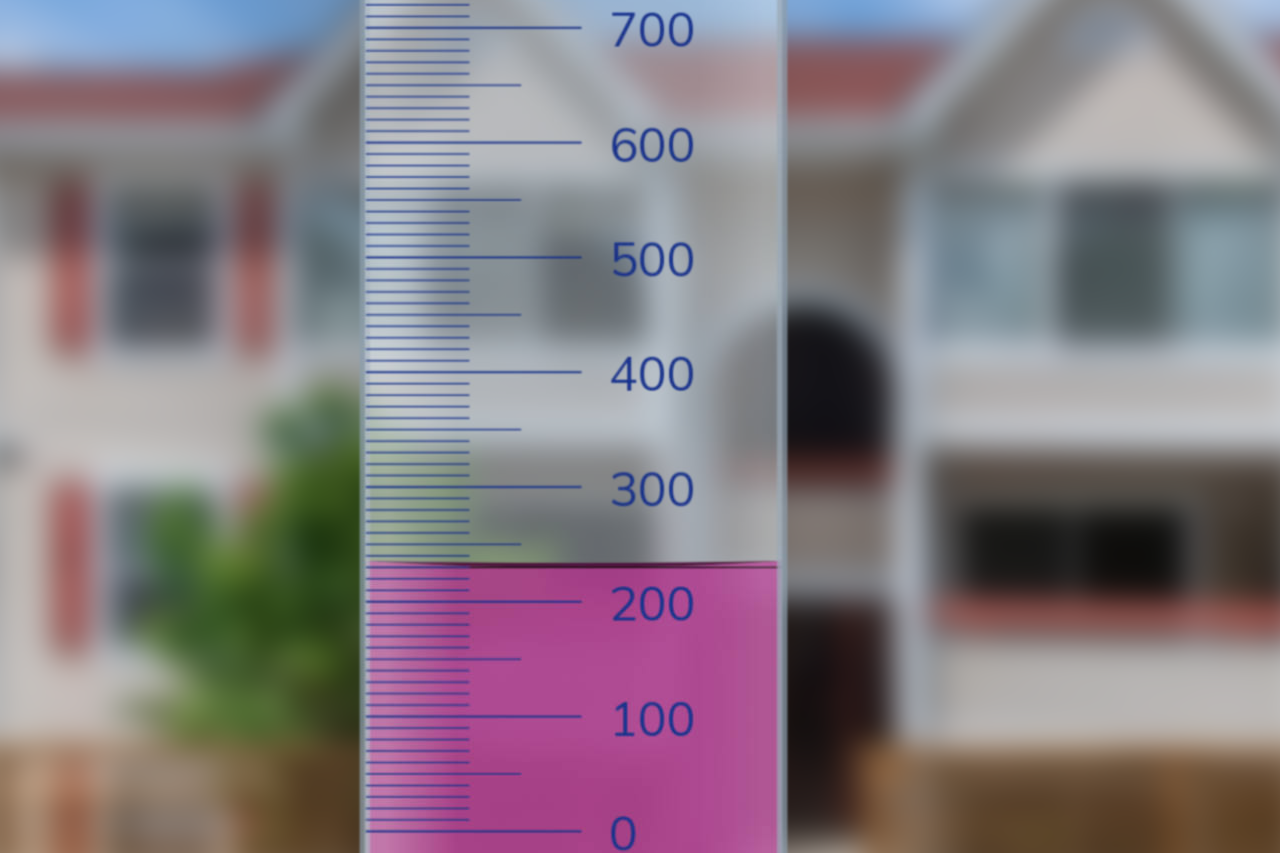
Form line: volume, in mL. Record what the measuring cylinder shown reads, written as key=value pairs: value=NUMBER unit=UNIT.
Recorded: value=230 unit=mL
